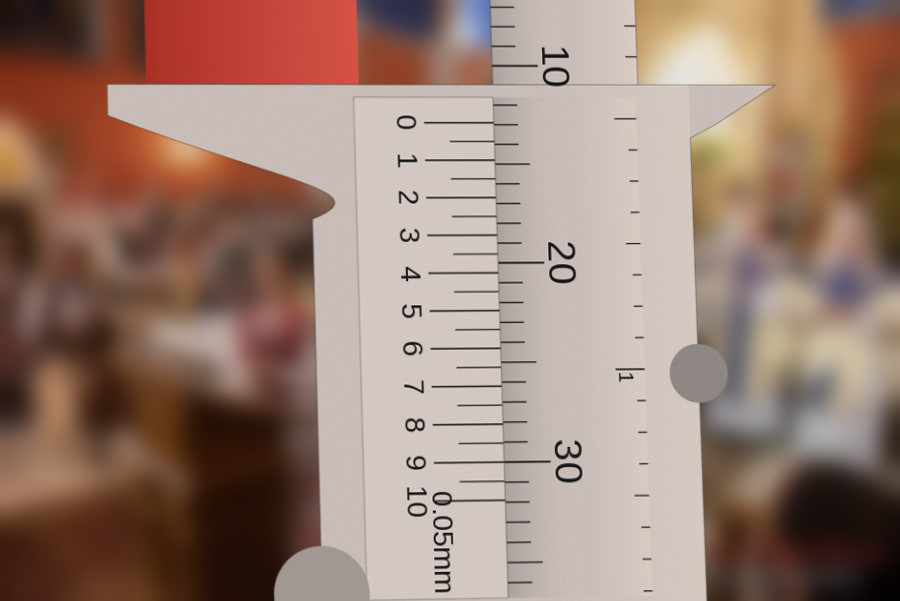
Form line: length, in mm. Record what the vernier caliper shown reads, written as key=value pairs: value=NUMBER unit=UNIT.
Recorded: value=12.9 unit=mm
